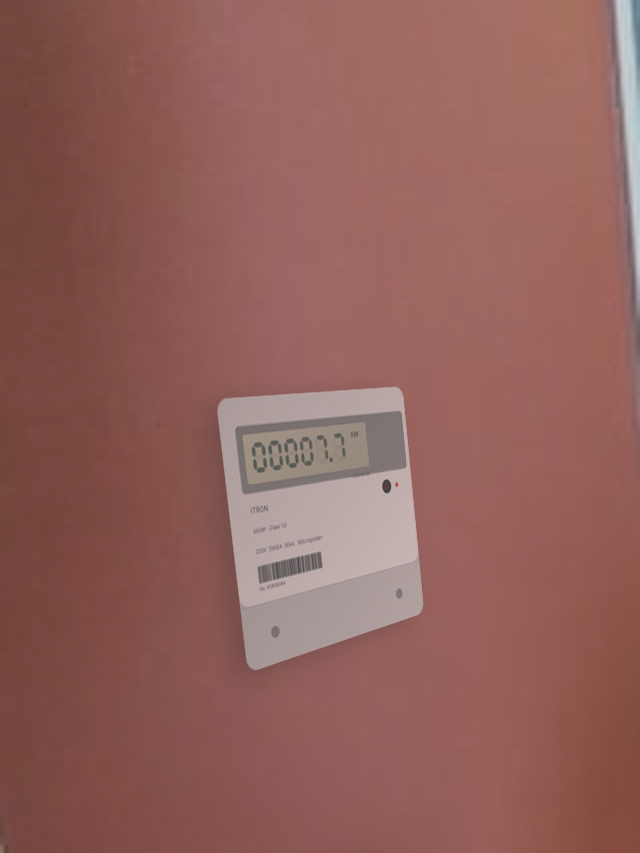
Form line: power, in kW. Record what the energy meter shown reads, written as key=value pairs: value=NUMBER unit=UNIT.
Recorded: value=7.7 unit=kW
